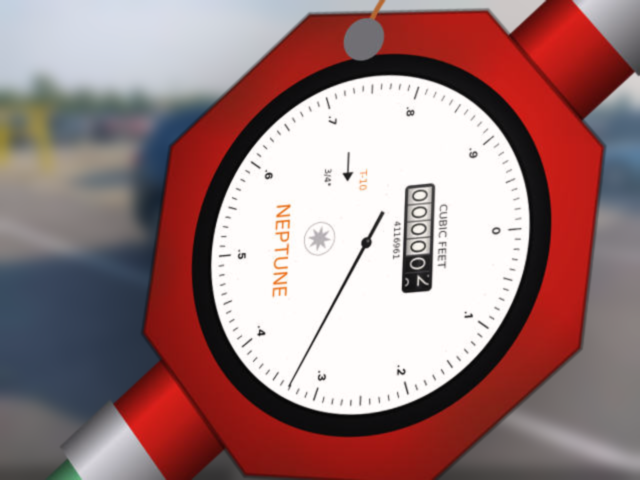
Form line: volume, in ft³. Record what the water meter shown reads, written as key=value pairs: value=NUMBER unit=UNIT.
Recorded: value=2.33 unit=ft³
